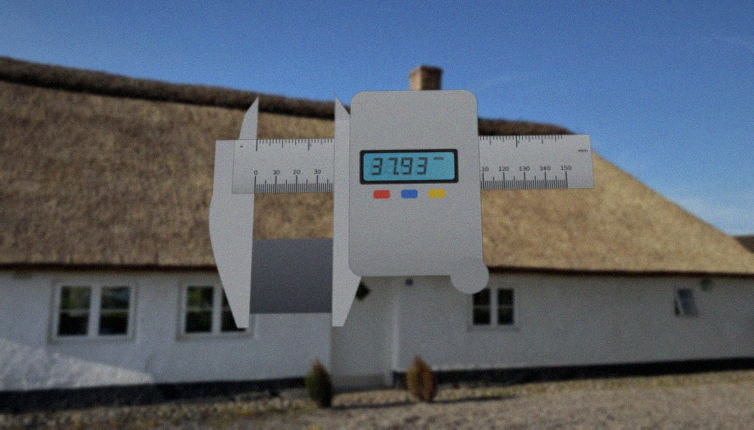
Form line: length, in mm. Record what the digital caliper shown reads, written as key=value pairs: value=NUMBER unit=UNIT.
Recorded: value=37.93 unit=mm
